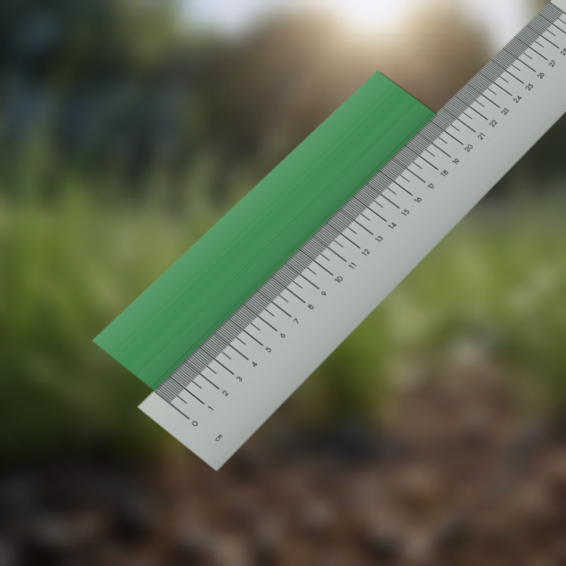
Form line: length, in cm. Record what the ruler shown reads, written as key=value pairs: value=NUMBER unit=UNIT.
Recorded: value=20.5 unit=cm
